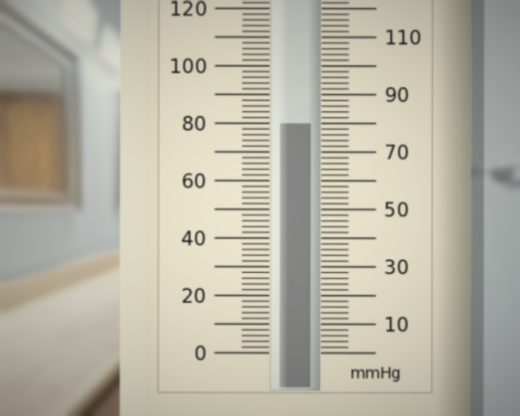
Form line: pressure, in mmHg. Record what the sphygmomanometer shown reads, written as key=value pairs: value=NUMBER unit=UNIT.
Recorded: value=80 unit=mmHg
